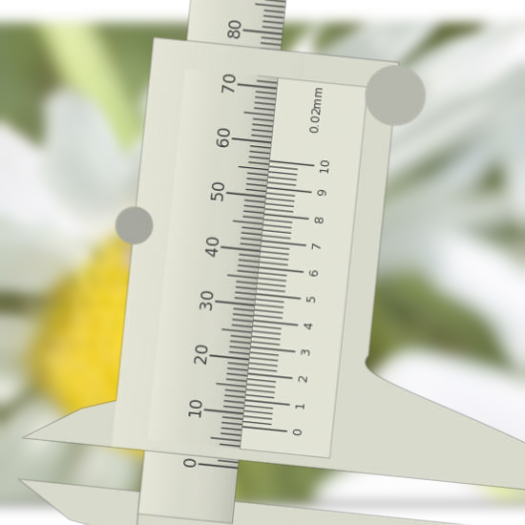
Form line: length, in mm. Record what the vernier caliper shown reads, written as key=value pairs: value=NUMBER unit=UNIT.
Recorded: value=7.6 unit=mm
